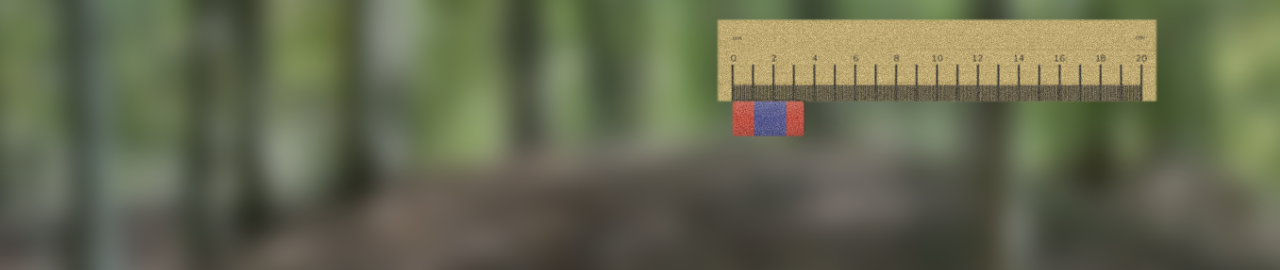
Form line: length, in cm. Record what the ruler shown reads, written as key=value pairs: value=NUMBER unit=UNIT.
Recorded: value=3.5 unit=cm
